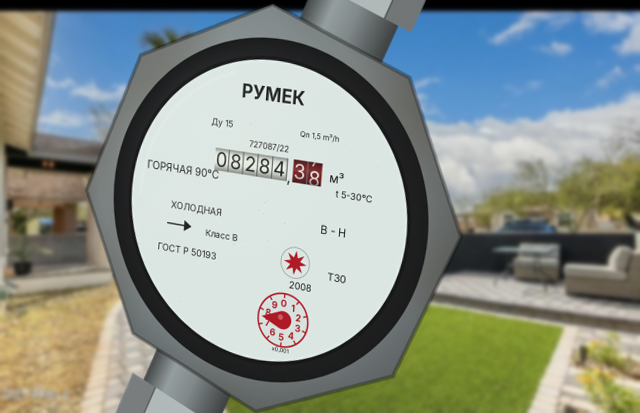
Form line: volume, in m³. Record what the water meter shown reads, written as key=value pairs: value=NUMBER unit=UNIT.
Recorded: value=8284.377 unit=m³
